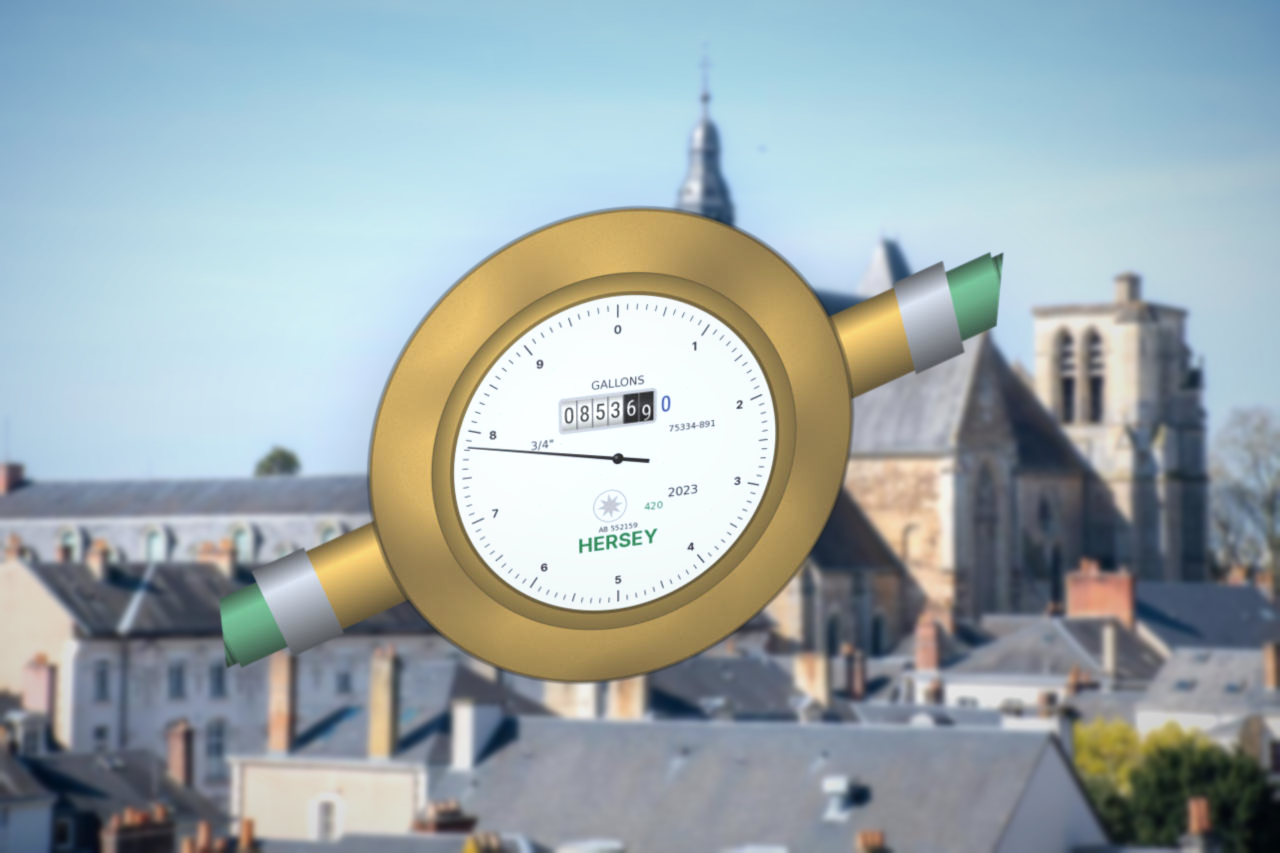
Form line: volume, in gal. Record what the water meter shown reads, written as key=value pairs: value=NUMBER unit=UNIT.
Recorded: value=853687.8 unit=gal
